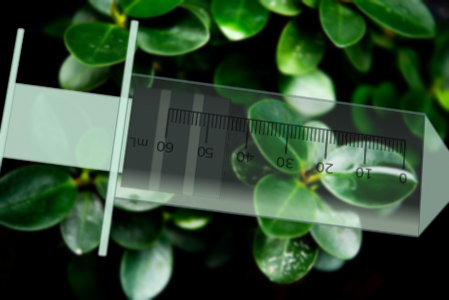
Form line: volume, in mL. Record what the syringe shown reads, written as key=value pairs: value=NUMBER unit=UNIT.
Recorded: value=45 unit=mL
